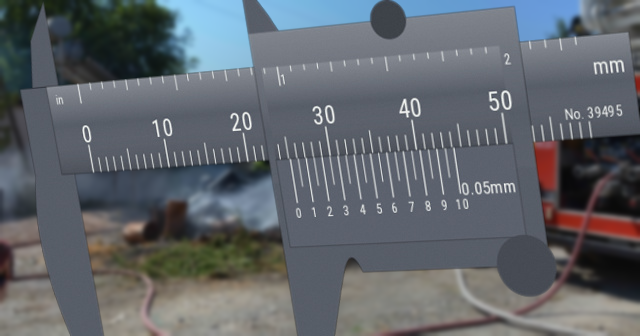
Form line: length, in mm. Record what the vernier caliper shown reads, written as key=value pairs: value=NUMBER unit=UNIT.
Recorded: value=25.2 unit=mm
